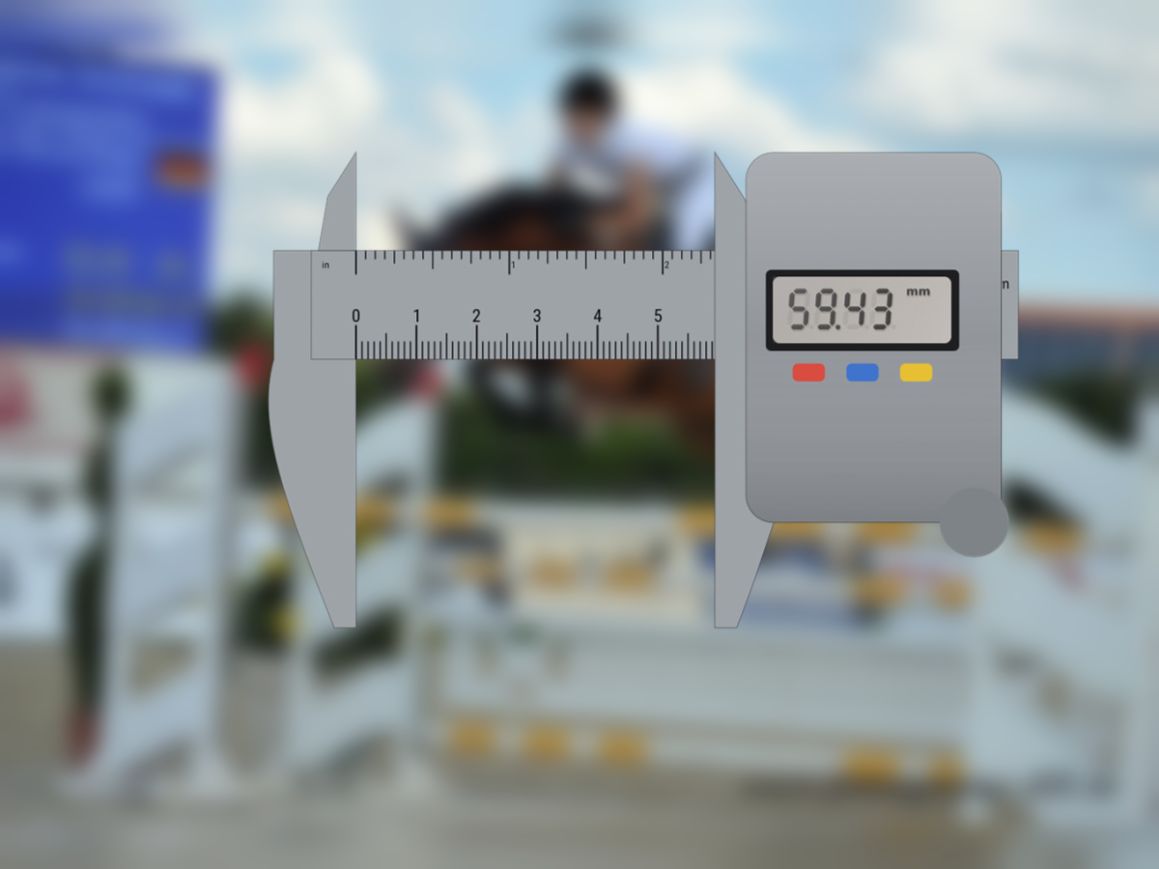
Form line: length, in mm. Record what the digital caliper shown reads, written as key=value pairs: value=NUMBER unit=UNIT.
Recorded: value=59.43 unit=mm
